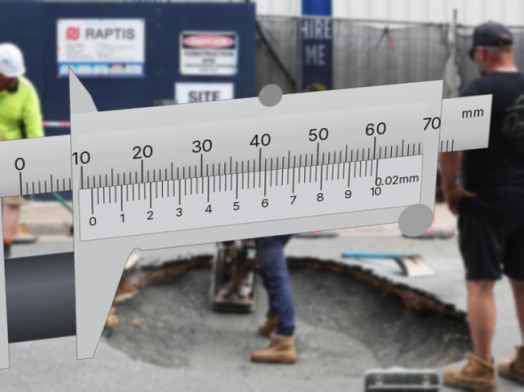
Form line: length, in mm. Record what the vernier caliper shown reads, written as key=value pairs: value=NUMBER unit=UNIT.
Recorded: value=11.6 unit=mm
